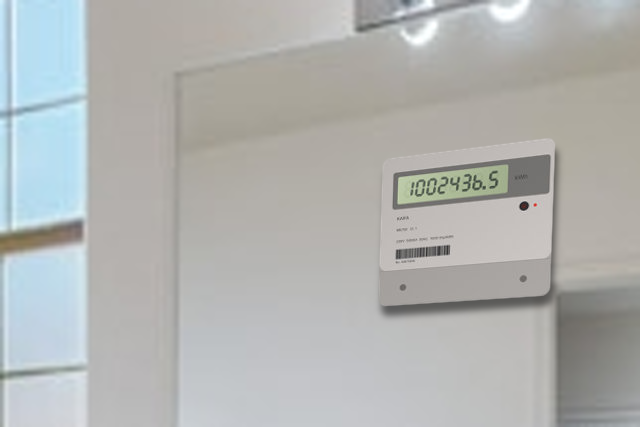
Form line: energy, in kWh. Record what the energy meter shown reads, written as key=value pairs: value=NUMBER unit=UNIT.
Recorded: value=1002436.5 unit=kWh
